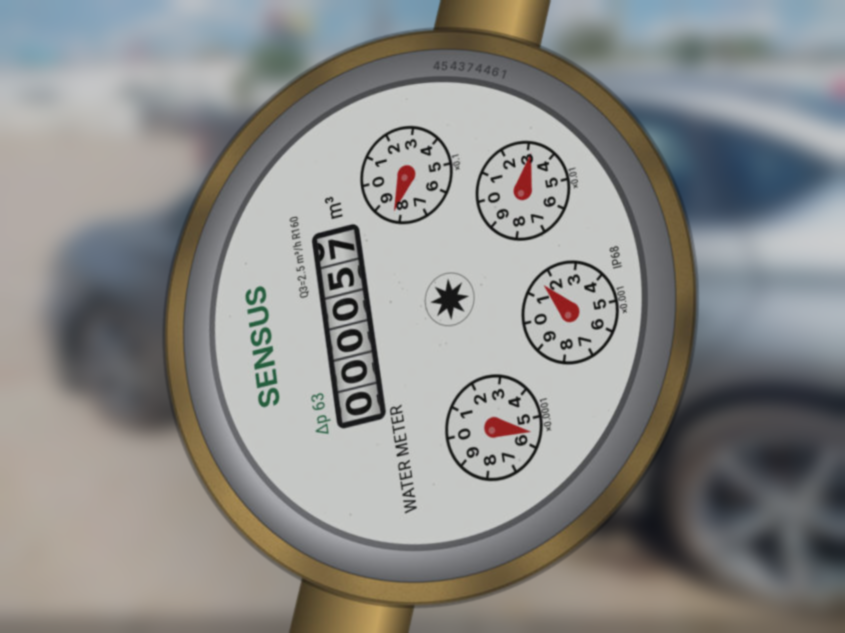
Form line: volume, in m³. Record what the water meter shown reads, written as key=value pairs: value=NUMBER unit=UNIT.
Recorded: value=56.8315 unit=m³
